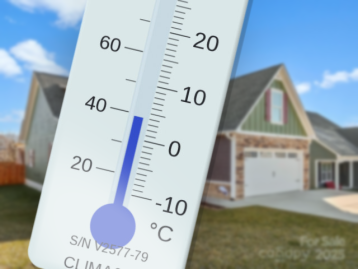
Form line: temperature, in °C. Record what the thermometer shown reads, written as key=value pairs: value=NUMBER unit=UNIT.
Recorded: value=4 unit=°C
